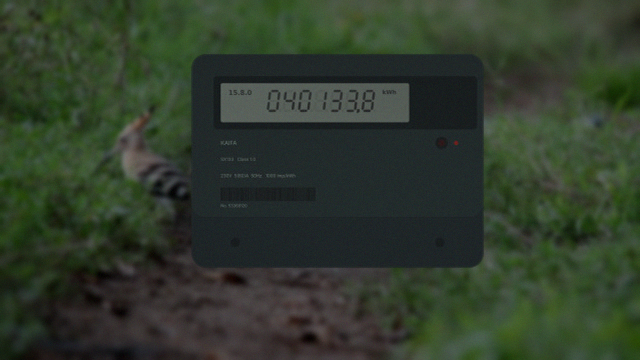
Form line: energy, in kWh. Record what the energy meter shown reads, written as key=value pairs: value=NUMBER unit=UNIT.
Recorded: value=40133.8 unit=kWh
